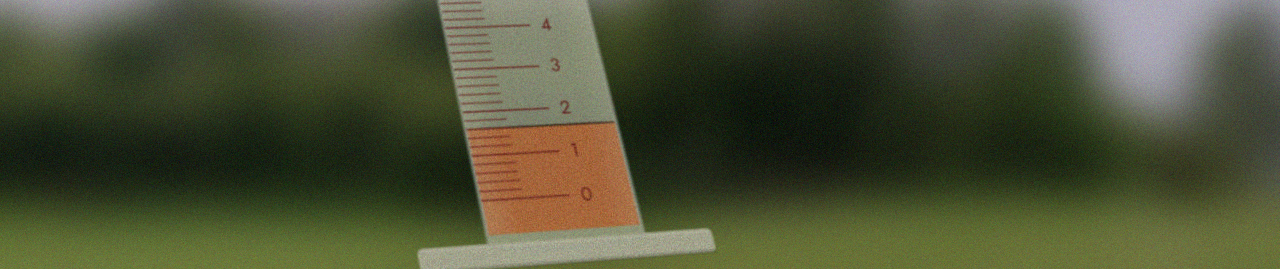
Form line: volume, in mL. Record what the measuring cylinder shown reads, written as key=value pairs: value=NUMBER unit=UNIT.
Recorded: value=1.6 unit=mL
